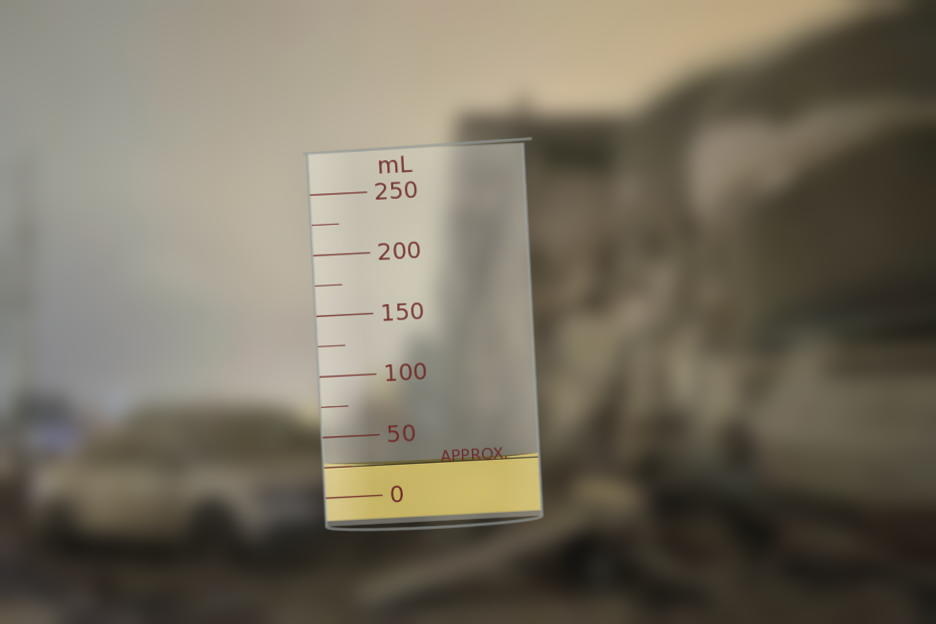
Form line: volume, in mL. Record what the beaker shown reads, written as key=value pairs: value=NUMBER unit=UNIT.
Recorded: value=25 unit=mL
